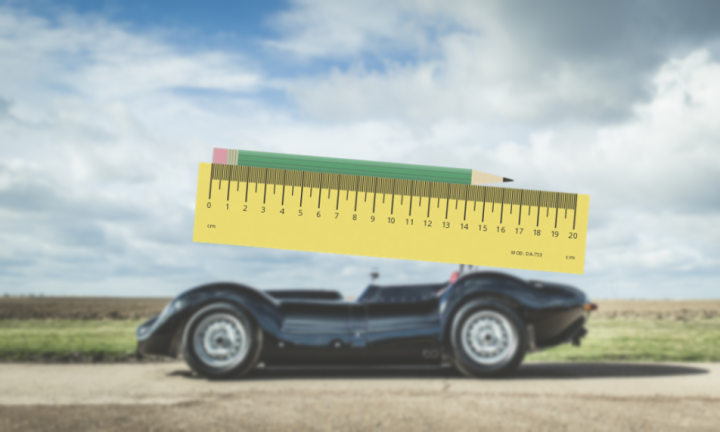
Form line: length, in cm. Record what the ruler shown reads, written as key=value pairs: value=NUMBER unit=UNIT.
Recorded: value=16.5 unit=cm
